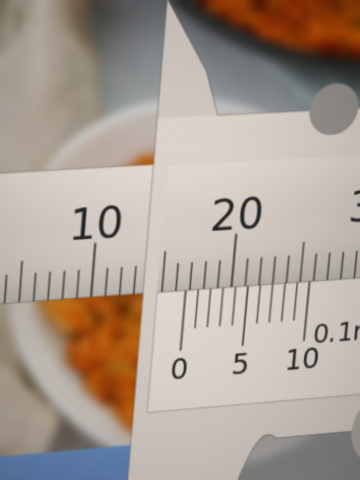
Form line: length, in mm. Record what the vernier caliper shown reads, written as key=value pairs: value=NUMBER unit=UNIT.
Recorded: value=16.7 unit=mm
